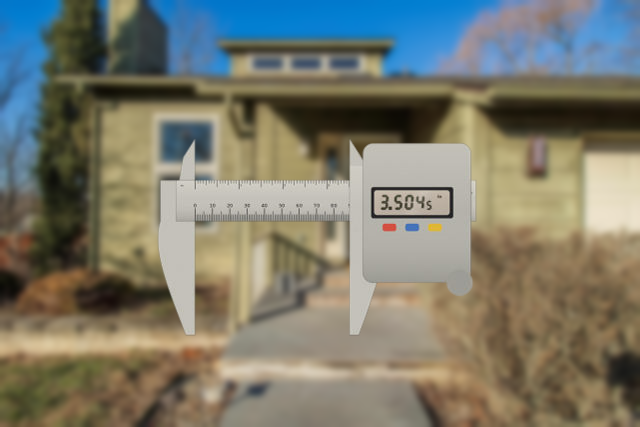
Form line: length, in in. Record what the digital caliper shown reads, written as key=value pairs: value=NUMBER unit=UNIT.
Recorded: value=3.5045 unit=in
